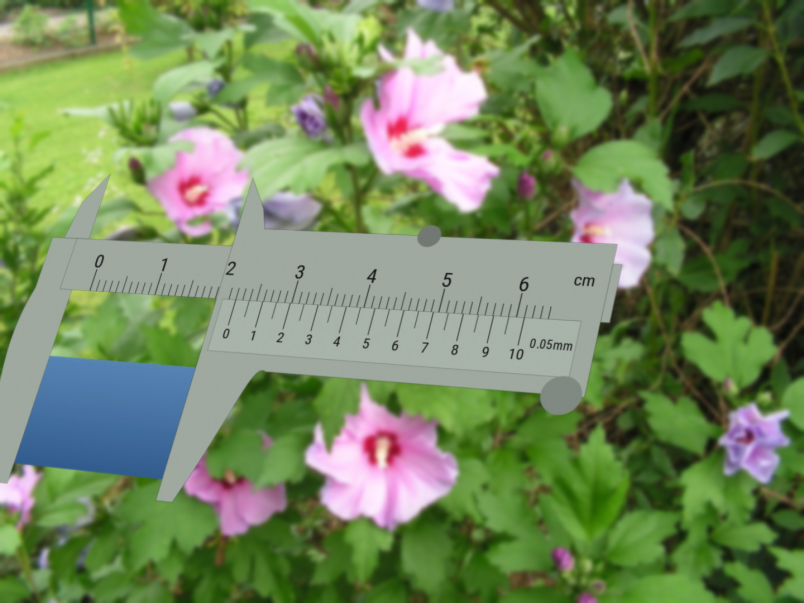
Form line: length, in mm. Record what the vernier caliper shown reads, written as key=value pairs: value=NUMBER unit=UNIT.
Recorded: value=22.0 unit=mm
